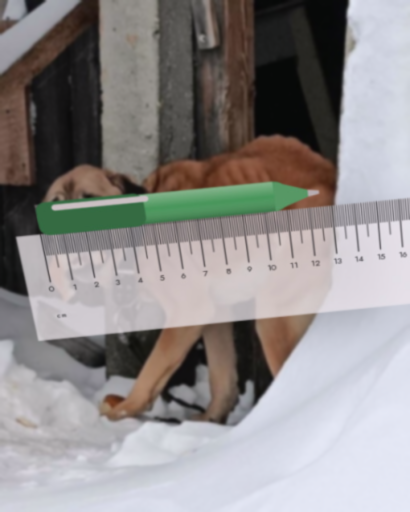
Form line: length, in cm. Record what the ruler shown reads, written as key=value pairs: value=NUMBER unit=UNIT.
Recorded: value=12.5 unit=cm
